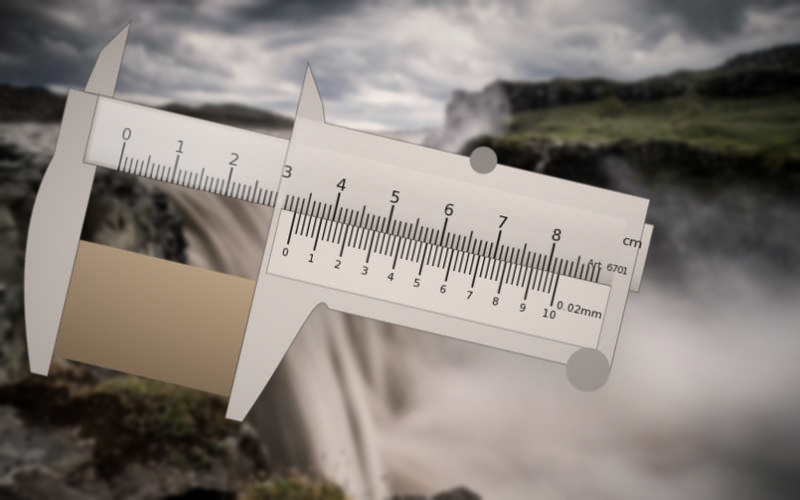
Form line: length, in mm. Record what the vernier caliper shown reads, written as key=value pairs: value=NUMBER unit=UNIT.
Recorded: value=33.0 unit=mm
